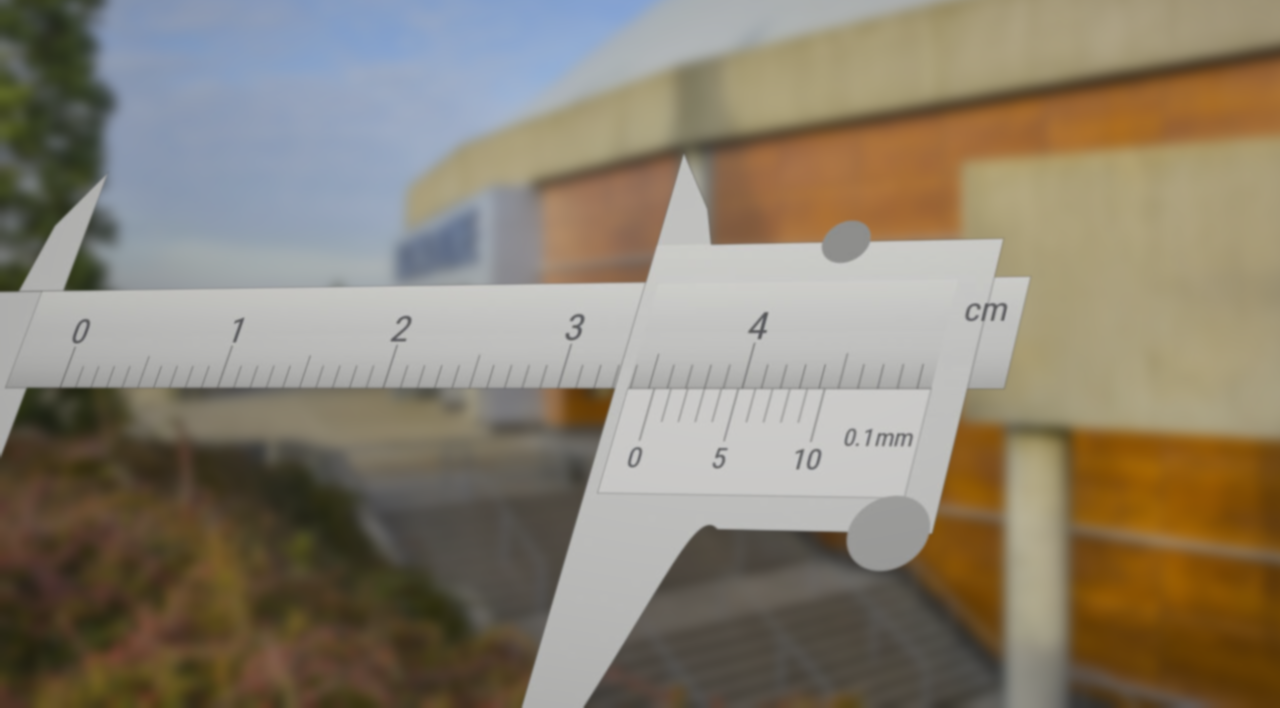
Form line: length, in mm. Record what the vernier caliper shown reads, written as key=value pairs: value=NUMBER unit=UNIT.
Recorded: value=35.3 unit=mm
